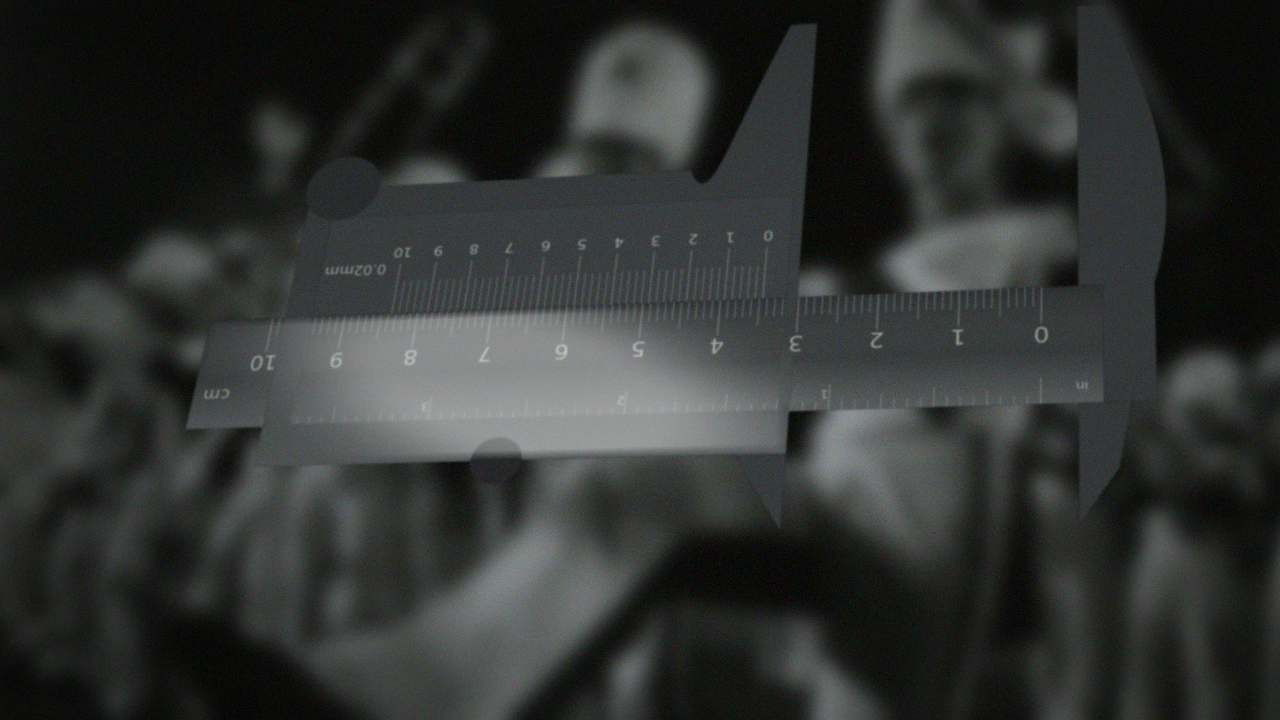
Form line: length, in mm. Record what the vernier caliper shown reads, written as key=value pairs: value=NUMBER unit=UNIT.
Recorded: value=34.6 unit=mm
